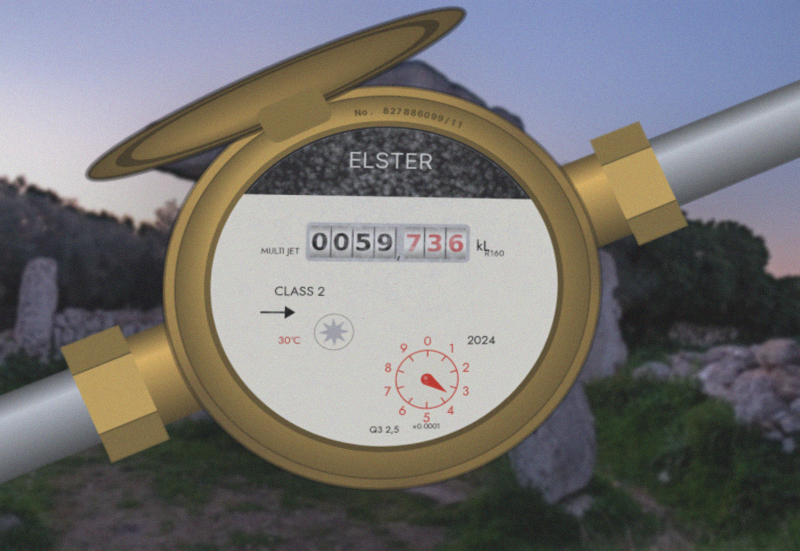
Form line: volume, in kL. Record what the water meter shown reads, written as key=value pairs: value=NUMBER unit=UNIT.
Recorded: value=59.7363 unit=kL
